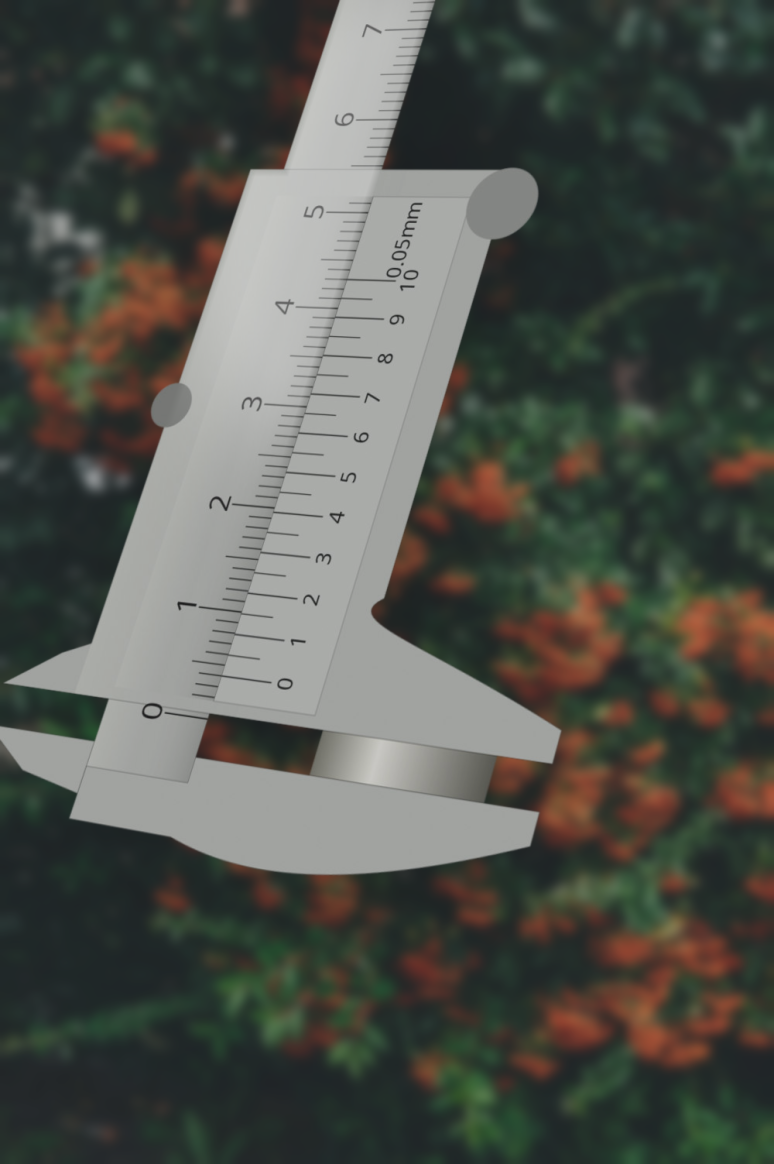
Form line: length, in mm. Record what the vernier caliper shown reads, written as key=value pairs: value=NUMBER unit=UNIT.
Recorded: value=4.0 unit=mm
